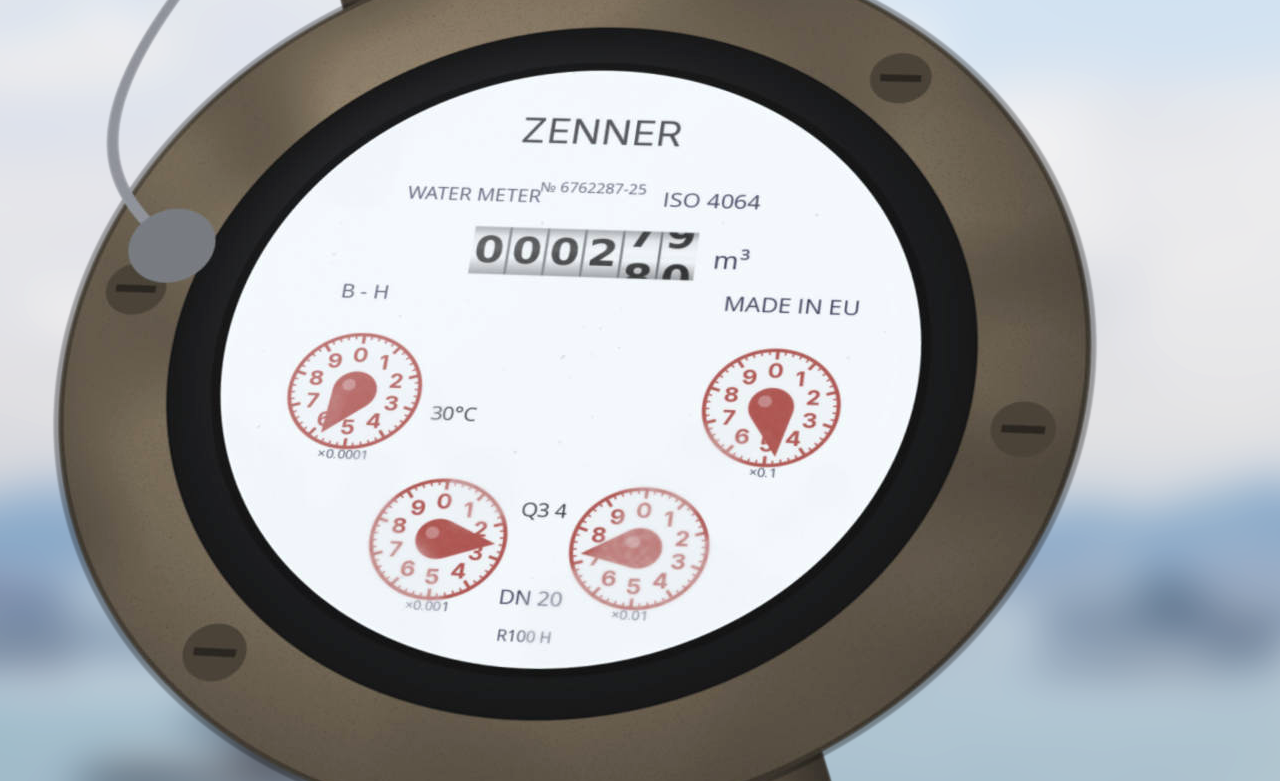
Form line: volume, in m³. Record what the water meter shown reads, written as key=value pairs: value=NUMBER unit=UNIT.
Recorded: value=279.4725 unit=m³
